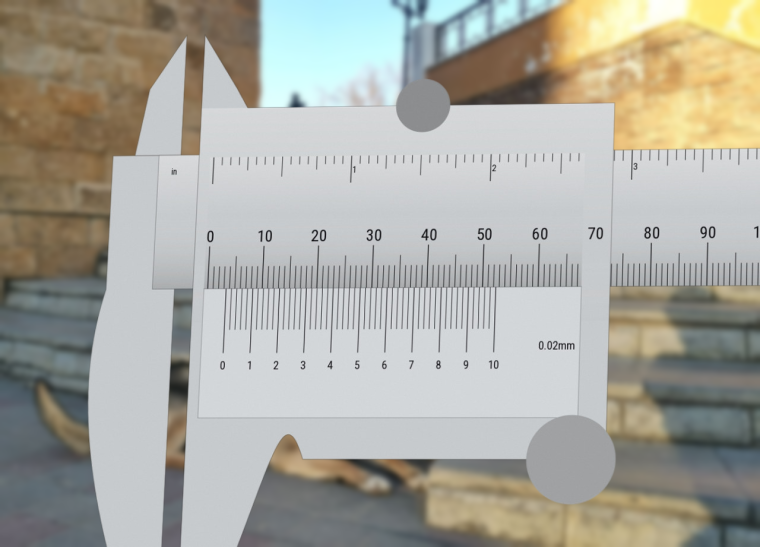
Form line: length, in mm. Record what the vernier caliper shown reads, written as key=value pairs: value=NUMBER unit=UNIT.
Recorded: value=3.4 unit=mm
